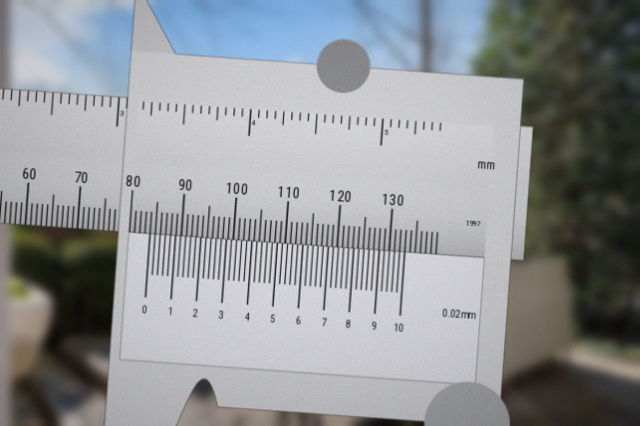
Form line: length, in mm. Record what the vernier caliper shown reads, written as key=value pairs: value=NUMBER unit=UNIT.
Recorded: value=84.0 unit=mm
